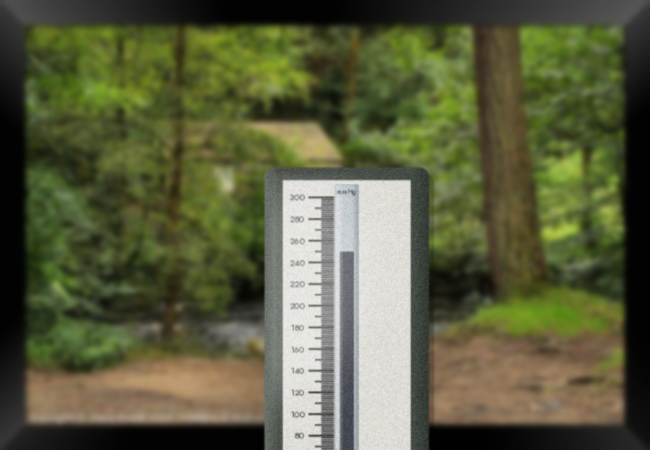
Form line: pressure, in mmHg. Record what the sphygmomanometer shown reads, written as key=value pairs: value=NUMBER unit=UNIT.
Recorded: value=250 unit=mmHg
